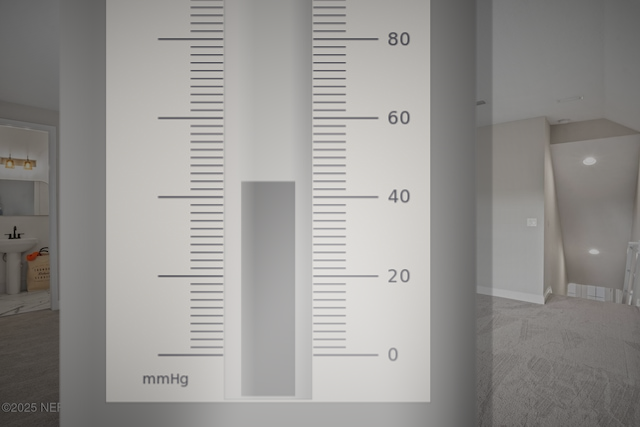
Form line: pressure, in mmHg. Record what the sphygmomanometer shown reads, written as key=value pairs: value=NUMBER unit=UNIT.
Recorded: value=44 unit=mmHg
